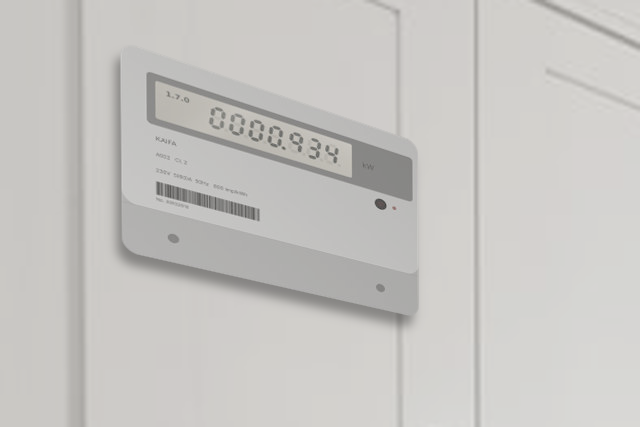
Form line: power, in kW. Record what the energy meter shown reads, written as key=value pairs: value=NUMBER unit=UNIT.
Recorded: value=0.934 unit=kW
